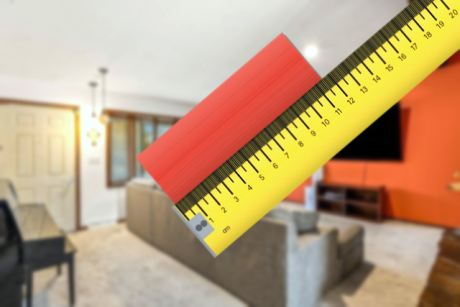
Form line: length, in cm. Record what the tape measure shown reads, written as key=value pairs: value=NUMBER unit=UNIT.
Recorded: value=11.5 unit=cm
